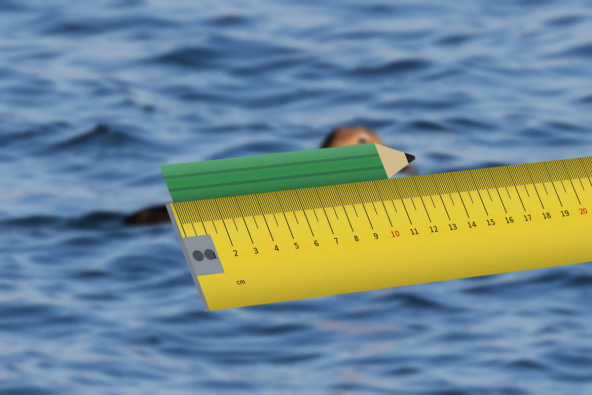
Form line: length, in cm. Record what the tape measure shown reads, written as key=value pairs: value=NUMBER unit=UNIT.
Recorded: value=12.5 unit=cm
